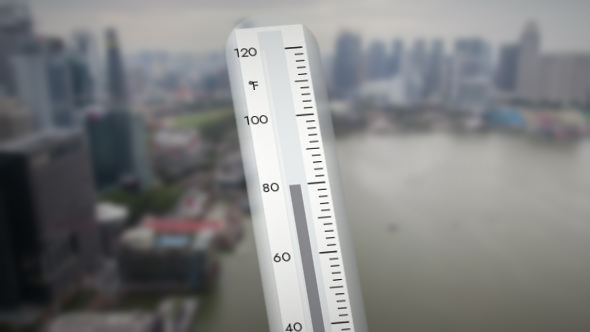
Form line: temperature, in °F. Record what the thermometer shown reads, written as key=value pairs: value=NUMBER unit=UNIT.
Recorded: value=80 unit=°F
